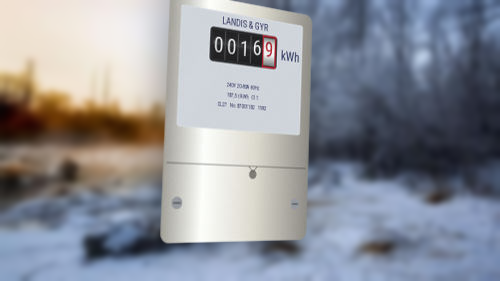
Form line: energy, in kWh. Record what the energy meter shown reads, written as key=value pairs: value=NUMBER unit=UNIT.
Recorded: value=16.9 unit=kWh
